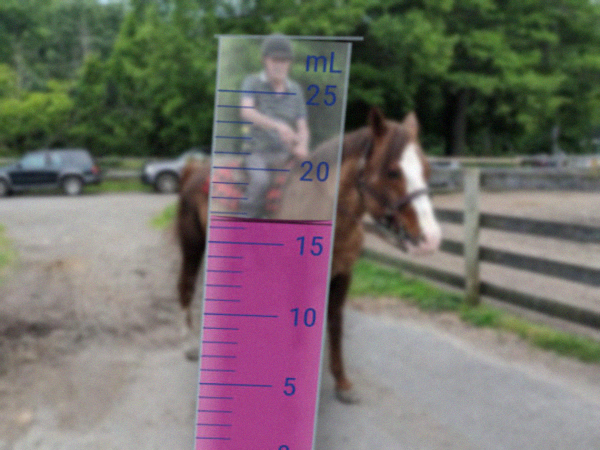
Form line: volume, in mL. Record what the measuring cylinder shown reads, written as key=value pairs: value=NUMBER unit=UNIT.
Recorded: value=16.5 unit=mL
